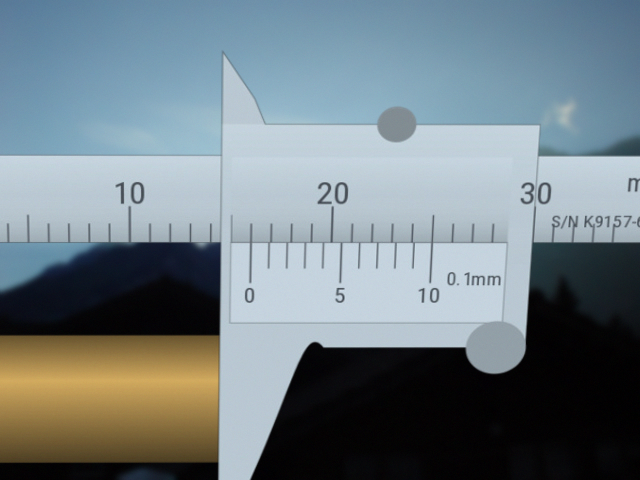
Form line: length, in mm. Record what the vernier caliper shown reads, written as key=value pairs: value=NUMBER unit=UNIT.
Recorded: value=16.0 unit=mm
